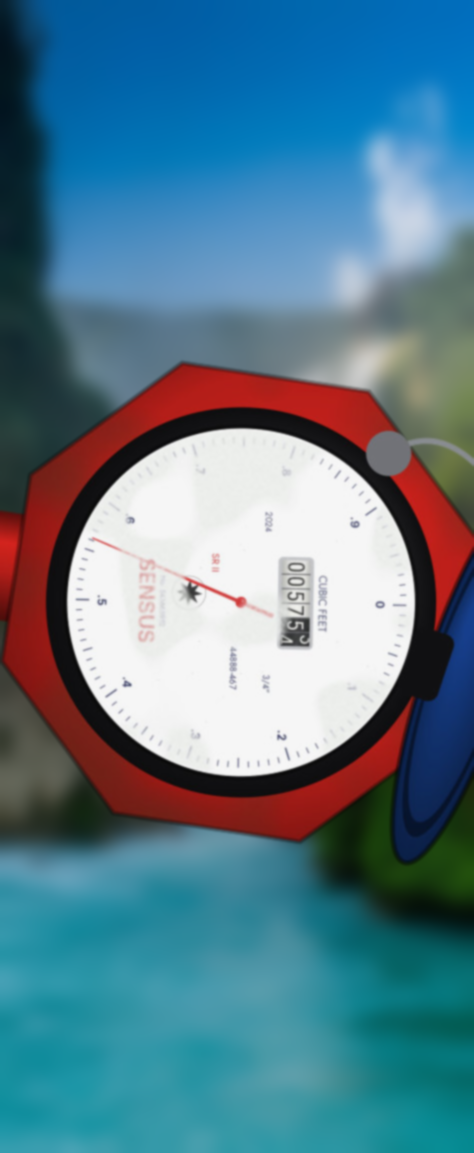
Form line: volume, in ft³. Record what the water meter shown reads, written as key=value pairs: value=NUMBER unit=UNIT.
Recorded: value=5753.56 unit=ft³
